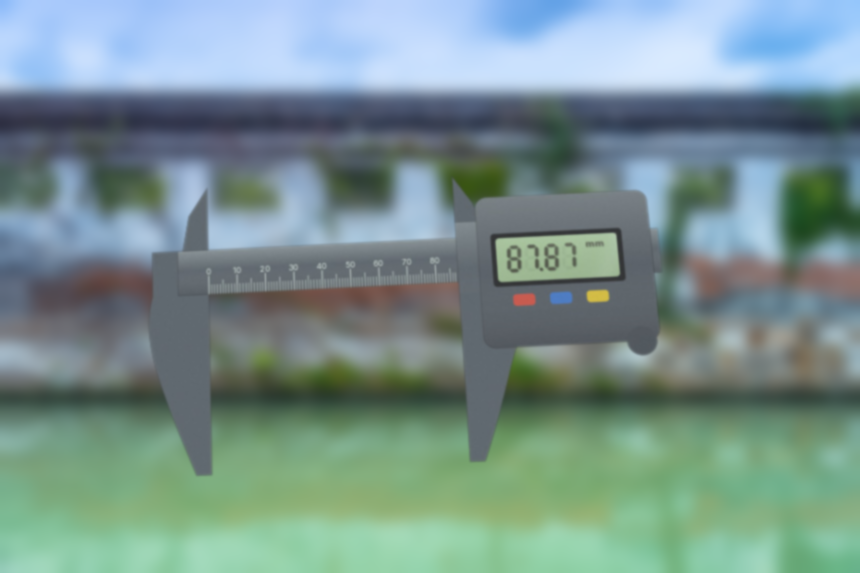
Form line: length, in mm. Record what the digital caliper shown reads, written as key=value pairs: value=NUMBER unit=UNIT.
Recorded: value=87.87 unit=mm
